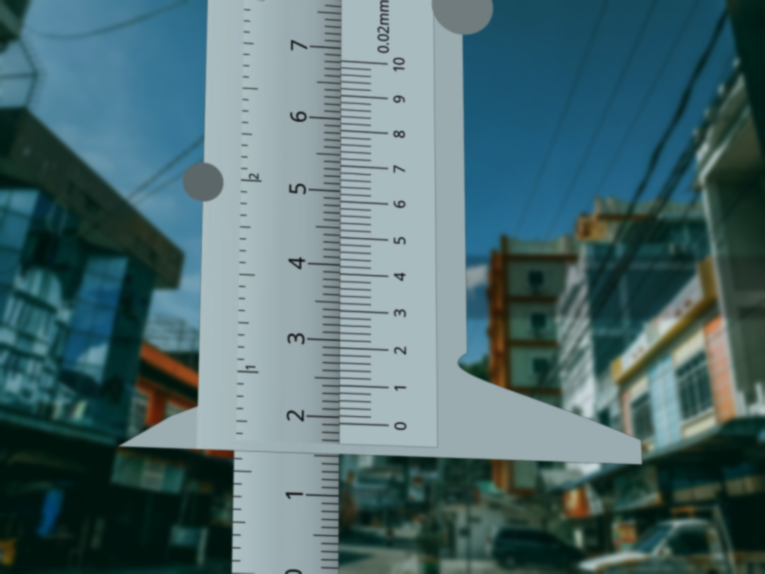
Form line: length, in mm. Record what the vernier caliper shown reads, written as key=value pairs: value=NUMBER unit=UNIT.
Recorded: value=19.2 unit=mm
